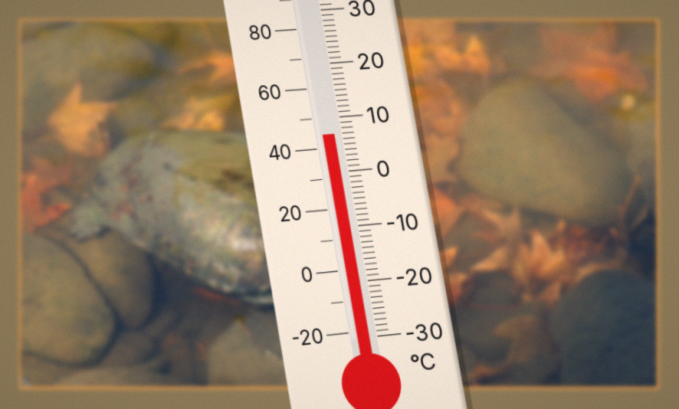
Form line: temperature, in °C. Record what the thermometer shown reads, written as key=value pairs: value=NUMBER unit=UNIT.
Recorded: value=7 unit=°C
